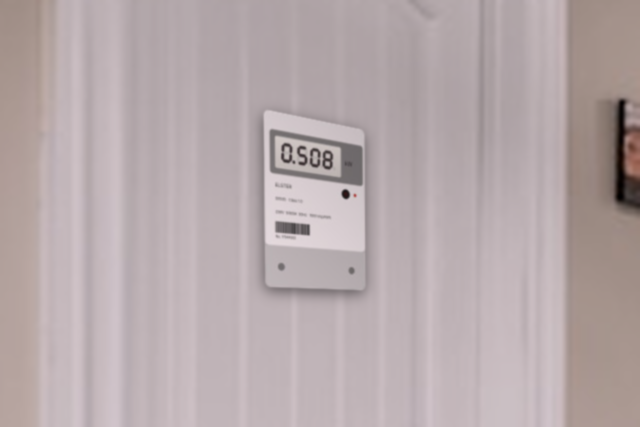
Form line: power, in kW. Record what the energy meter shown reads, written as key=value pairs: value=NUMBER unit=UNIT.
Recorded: value=0.508 unit=kW
